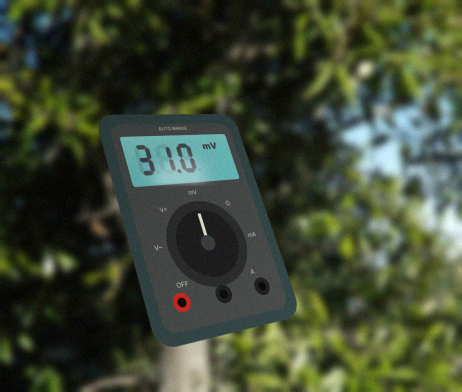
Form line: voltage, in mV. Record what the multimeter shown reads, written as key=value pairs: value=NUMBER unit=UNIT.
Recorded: value=31.0 unit=mV
